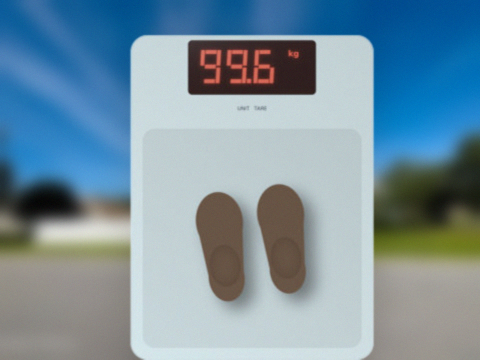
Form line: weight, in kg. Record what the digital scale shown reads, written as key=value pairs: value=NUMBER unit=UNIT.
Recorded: value=99.6 unit=kg
